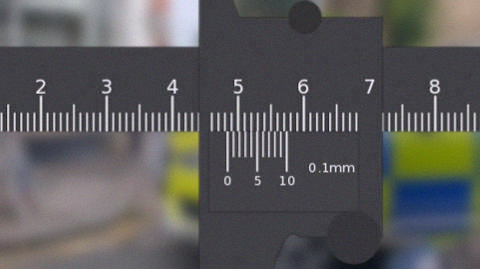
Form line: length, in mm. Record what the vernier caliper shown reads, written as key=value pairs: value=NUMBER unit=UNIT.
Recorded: value=48.4 unit=mm
